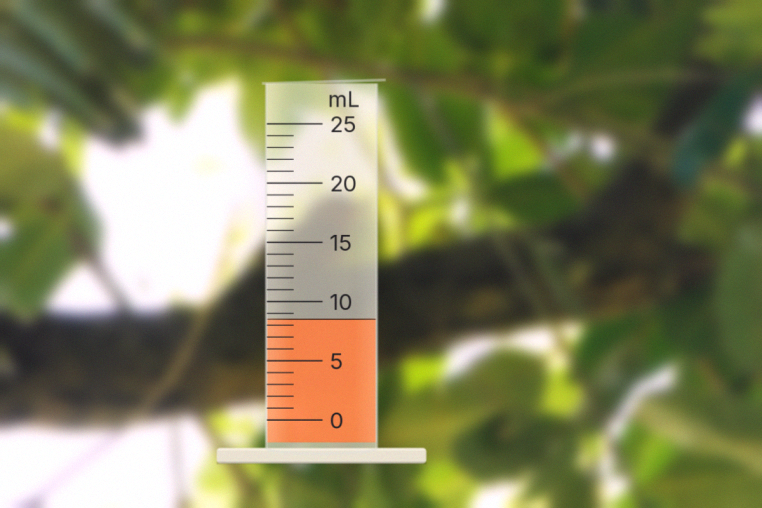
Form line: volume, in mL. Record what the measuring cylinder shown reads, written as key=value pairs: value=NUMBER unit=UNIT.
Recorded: value=8.5 unit=mL
